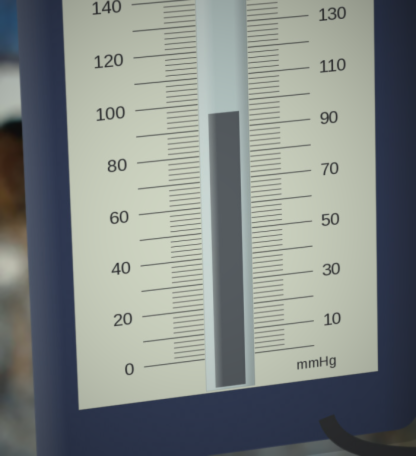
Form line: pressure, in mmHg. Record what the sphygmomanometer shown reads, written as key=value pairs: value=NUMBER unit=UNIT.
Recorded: value=96 unit=mmHg
